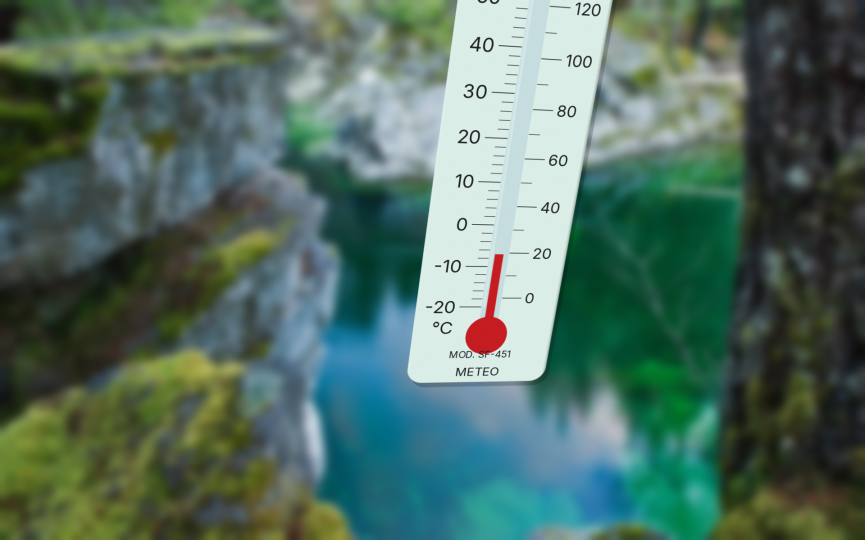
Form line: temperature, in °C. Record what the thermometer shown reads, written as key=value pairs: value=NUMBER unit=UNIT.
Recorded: value=-7 unit=°C
